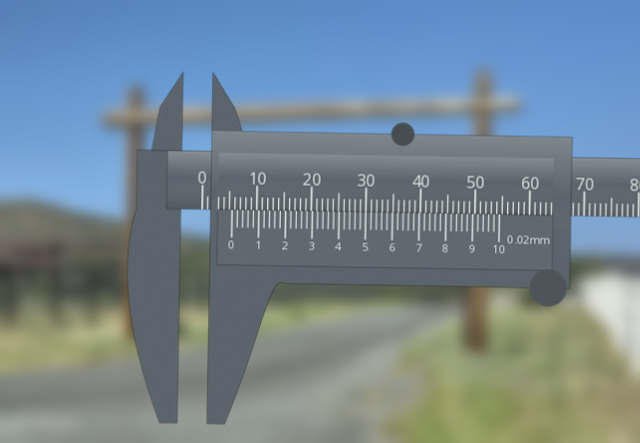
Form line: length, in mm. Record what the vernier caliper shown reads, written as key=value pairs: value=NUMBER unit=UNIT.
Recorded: value=5.5 unit=mm
